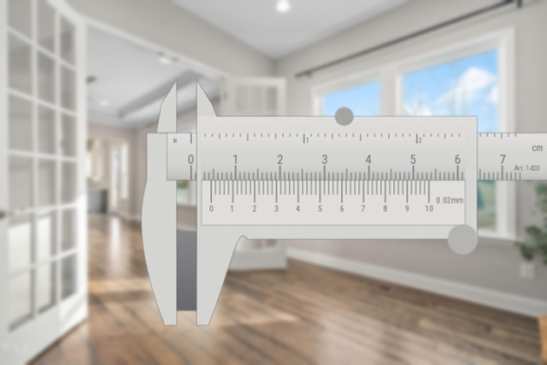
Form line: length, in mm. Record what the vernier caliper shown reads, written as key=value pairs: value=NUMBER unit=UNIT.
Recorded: value=4.5 unit=mm
